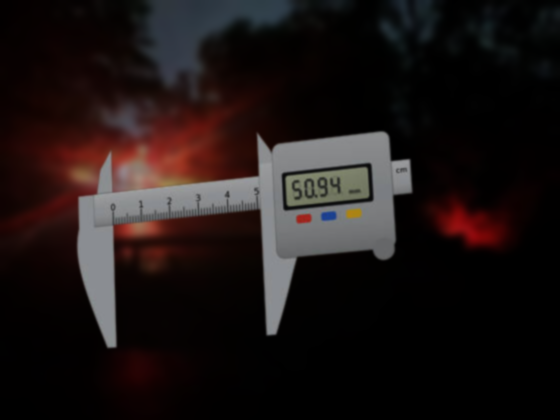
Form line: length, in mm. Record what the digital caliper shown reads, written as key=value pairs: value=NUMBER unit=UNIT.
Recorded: value=50.94 unit=mm
